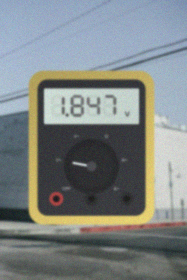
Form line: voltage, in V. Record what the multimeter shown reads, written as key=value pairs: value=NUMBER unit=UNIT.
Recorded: value=1.847 unit=V
